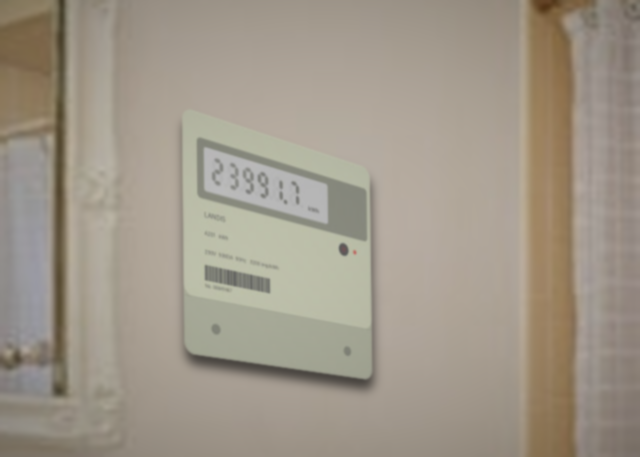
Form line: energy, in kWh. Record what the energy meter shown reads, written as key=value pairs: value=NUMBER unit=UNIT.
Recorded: value=23991.7 unit=kWh
